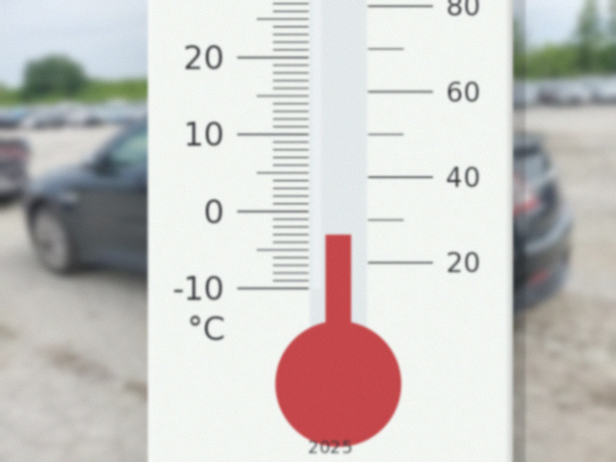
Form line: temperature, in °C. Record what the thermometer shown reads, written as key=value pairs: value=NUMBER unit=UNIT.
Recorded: value=-3 unit=°C
